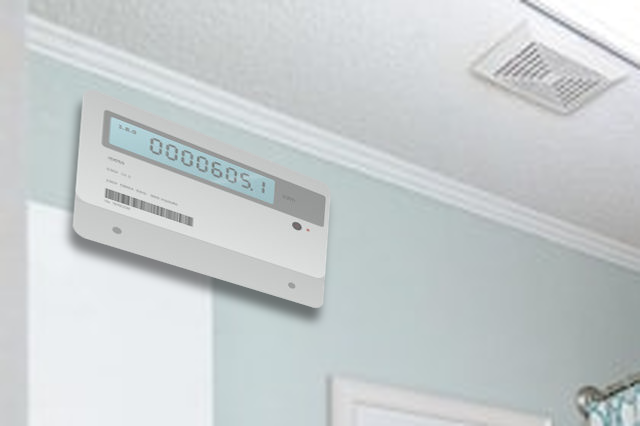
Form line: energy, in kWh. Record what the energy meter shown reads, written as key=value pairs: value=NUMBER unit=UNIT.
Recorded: value=605.1 unit=kWh
